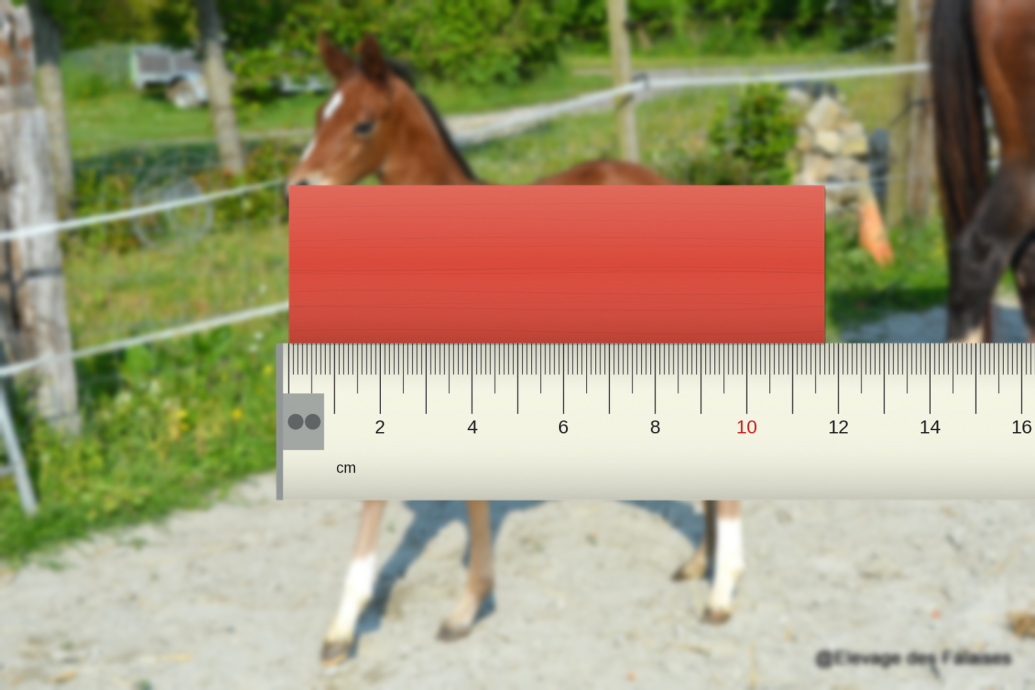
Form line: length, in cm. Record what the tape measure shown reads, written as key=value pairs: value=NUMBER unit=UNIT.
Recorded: value=11.7 unit=cm
